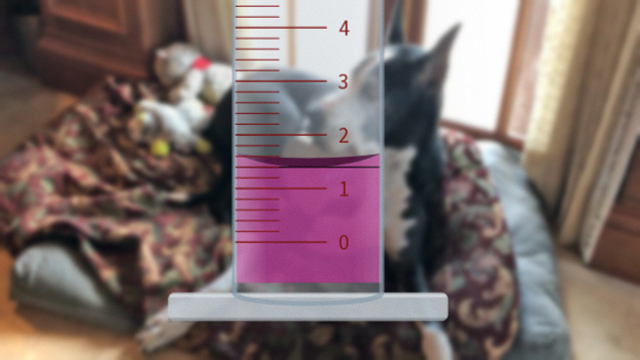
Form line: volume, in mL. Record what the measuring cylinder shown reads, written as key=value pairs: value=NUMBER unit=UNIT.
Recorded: value=1.4 unit=mL
